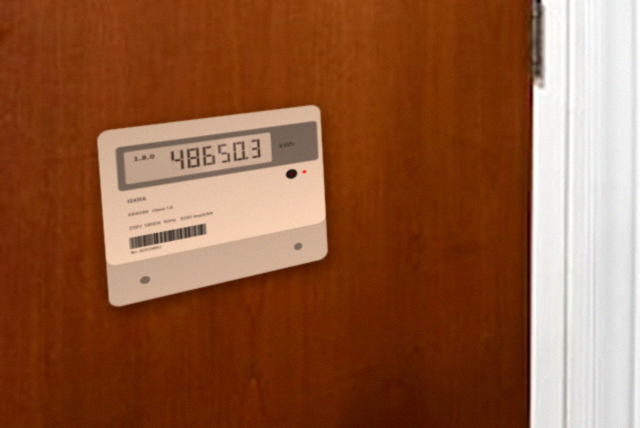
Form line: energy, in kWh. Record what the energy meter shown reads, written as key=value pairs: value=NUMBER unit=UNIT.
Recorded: value=48650.3 unit=kWh
